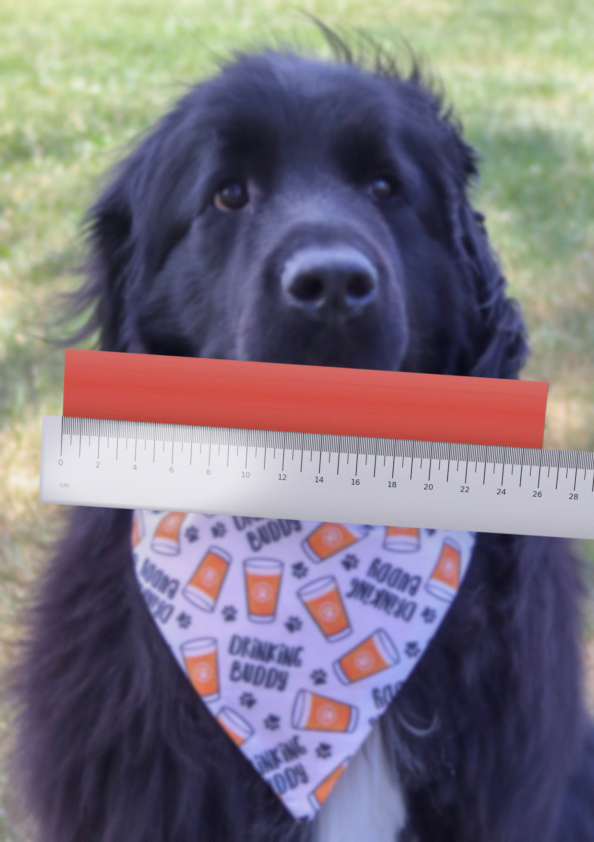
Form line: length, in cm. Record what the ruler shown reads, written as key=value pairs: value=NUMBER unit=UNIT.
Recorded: value=26 unit=cm
